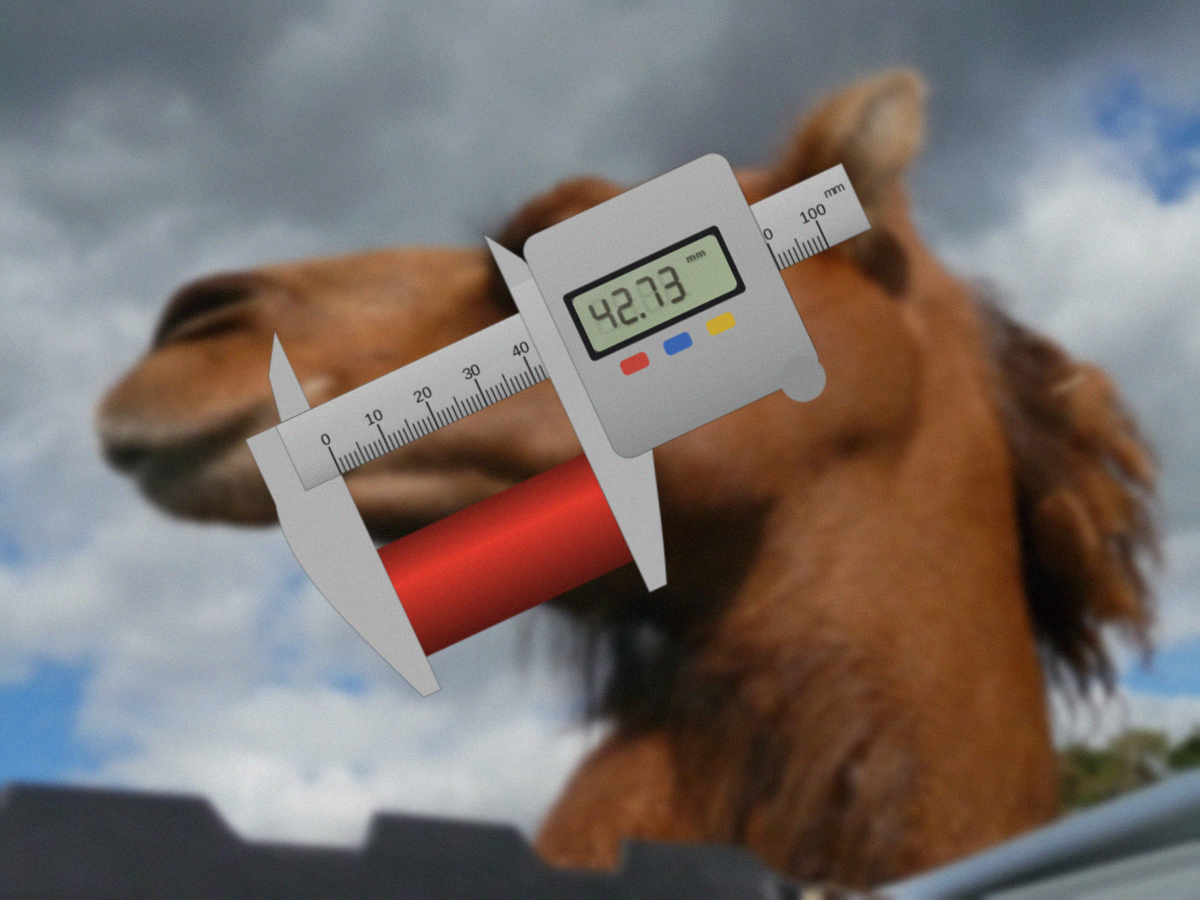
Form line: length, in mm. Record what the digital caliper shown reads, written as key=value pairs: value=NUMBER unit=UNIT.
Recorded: value=42.73 unit=mm
